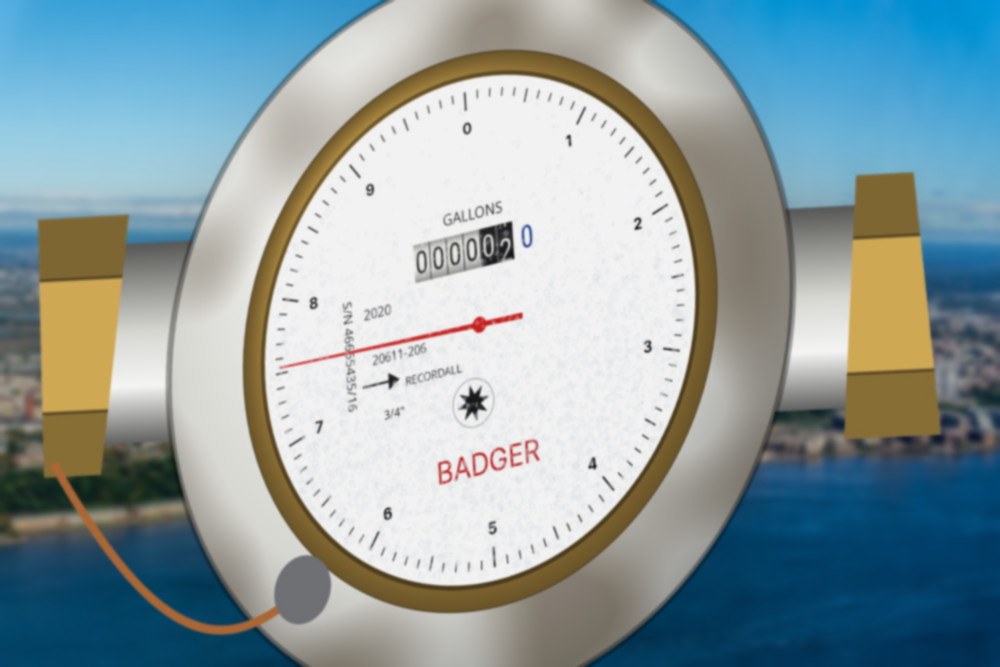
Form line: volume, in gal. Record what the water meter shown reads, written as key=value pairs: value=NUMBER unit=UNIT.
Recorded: value=17.5 unit=gal
